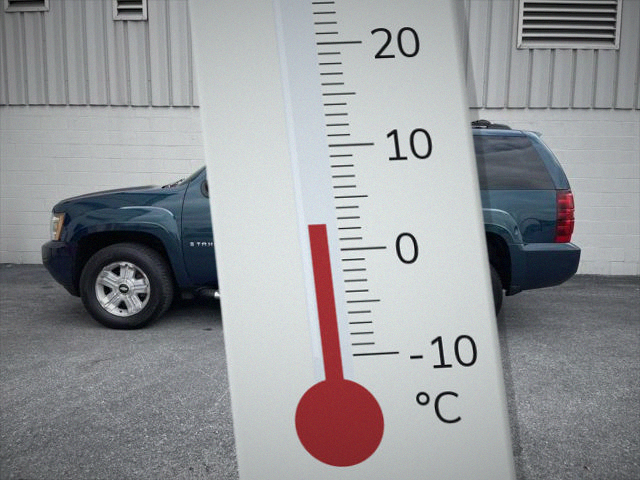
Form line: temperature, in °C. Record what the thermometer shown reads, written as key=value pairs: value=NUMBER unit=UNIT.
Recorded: value=2.5 unit=°C
